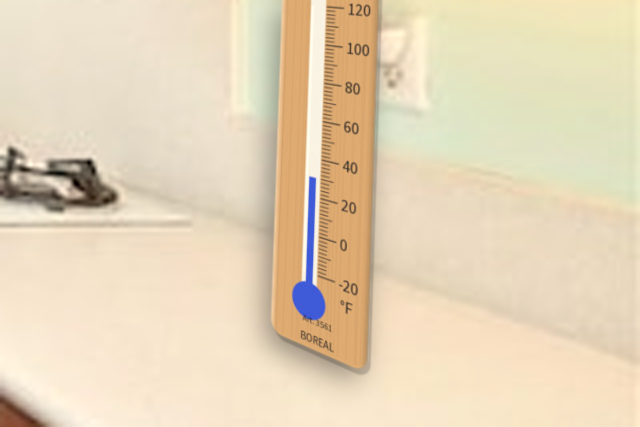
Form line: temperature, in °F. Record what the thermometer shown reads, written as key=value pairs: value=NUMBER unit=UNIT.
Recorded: value=30 unit=°F
